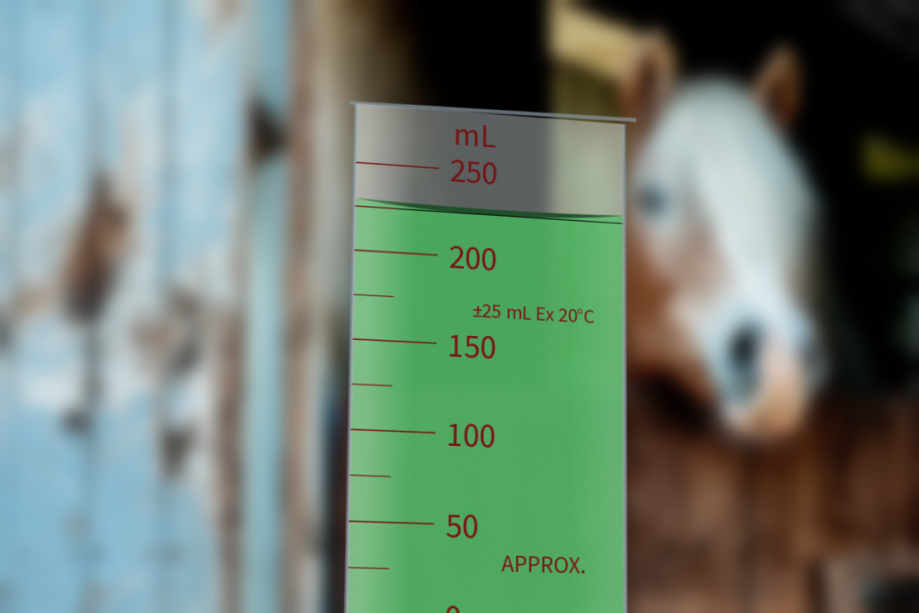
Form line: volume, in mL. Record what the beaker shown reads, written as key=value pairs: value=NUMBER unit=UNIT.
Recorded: value=225 unit=mL
